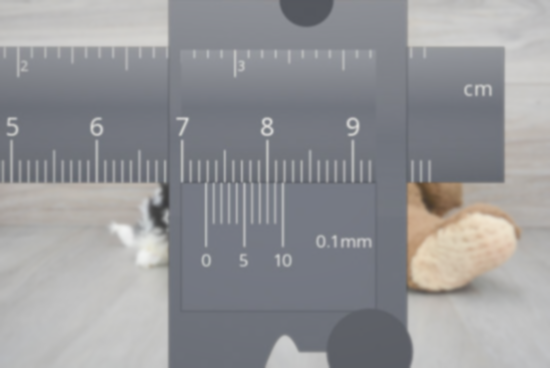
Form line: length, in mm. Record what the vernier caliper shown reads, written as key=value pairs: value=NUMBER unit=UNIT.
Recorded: value=72.8 unit=mm
